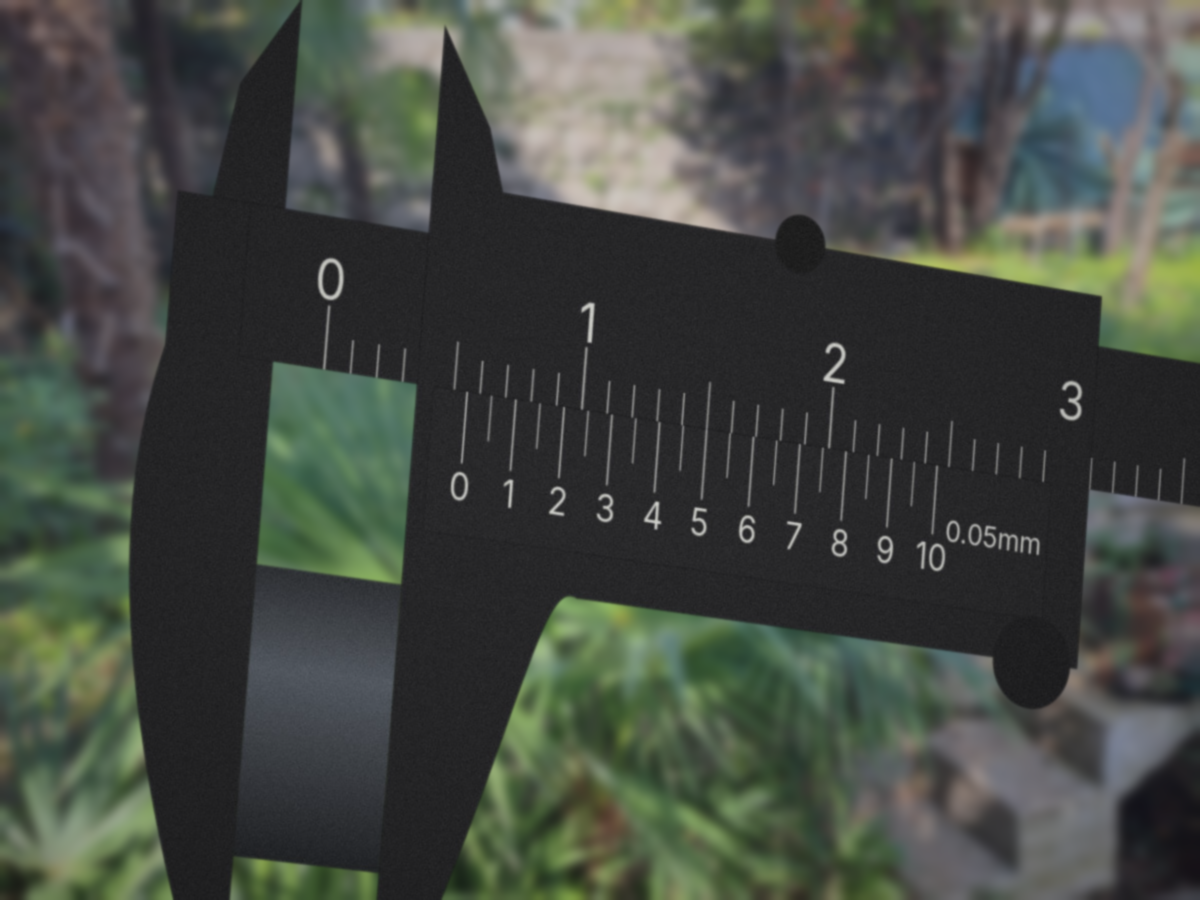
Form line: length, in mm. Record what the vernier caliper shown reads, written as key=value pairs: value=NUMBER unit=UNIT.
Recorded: value=5.5 unit=mm
